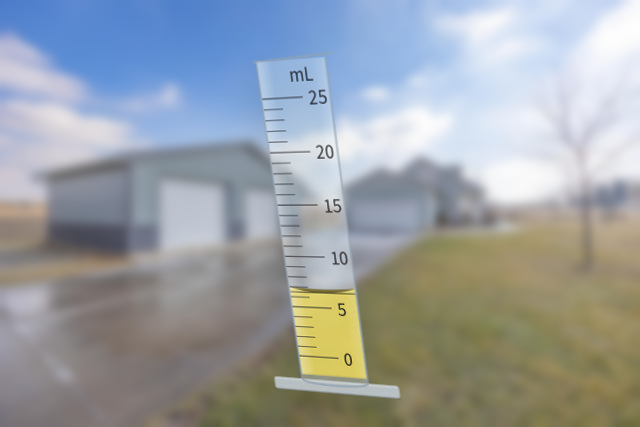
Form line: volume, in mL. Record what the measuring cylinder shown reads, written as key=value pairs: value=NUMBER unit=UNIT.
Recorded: value=6.5 unit=mL
